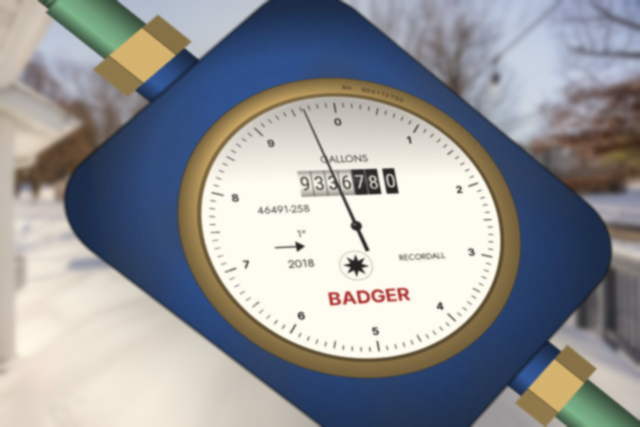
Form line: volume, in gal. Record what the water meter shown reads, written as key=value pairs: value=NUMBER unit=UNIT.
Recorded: value=9336779.6 unit=gal
